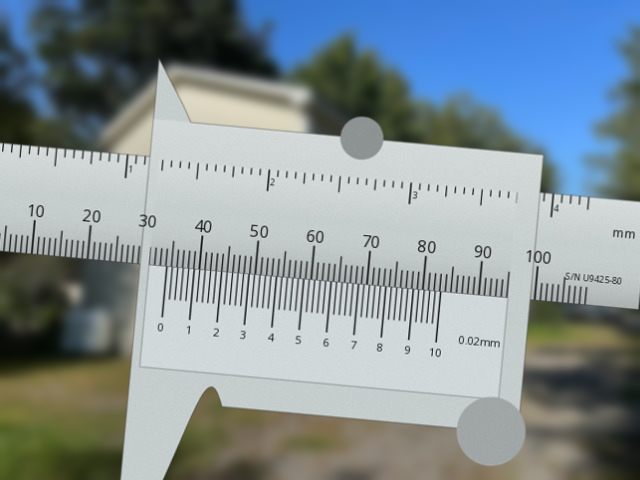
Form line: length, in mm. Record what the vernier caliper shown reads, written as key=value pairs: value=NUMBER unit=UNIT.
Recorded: value=34.2 unit=mm
